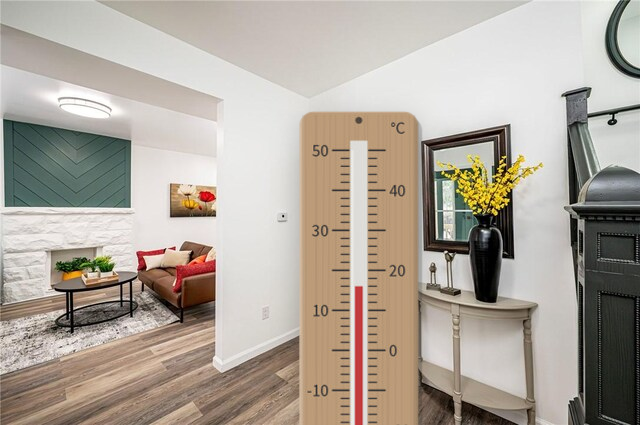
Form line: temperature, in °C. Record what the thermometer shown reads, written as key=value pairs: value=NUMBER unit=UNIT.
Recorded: value=16 unit=°C
